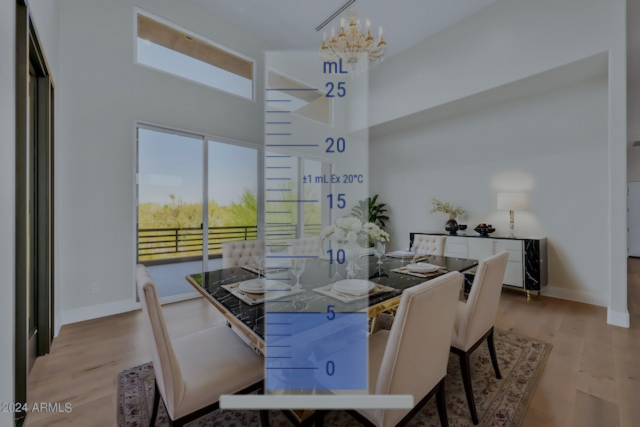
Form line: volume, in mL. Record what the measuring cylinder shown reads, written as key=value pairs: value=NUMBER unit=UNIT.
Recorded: value=5 unit=mL
